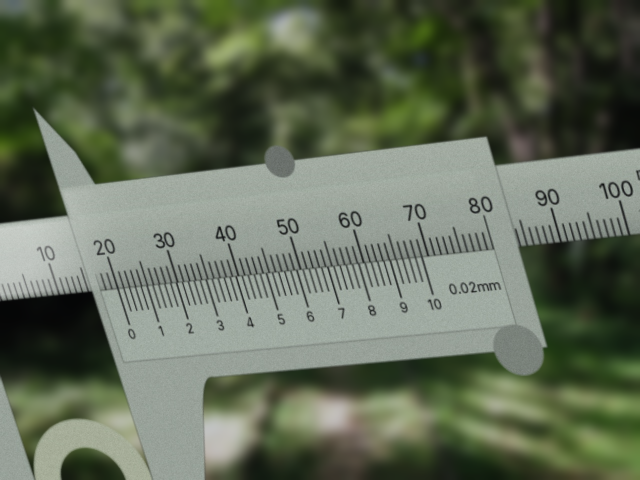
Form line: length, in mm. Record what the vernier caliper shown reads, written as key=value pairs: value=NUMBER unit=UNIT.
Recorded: value=20.0 unit=mm
